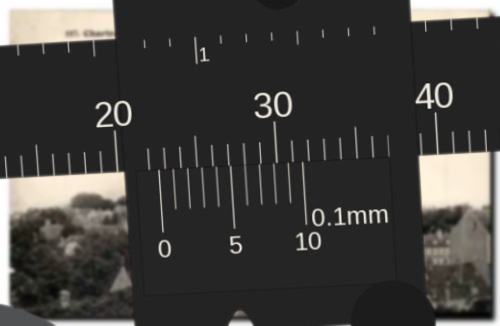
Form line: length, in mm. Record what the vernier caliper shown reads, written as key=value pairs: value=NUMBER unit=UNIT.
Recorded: value=22.6 unit=mm
